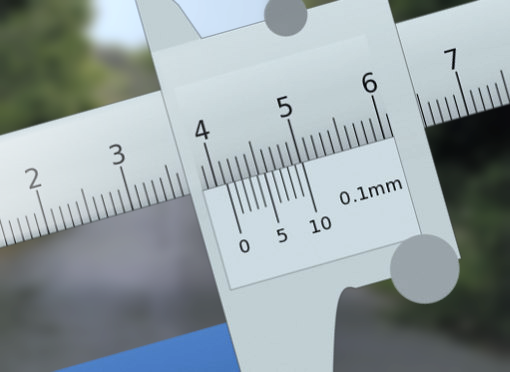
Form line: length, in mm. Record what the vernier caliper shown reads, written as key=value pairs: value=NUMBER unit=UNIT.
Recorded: value=41.2 unit=mm
